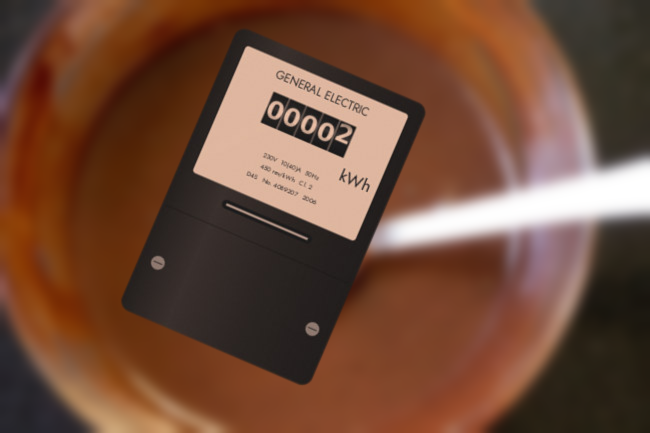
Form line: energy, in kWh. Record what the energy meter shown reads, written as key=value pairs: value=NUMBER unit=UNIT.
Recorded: value=2 unit=kWh
